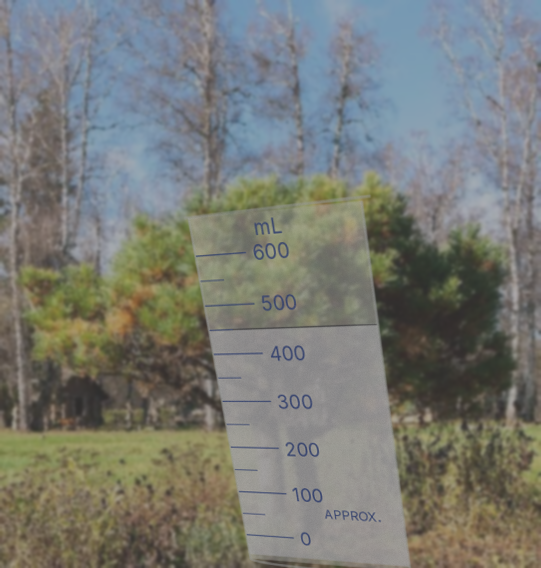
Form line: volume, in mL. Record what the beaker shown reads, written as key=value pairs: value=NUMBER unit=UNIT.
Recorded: value=450 unit=mL
